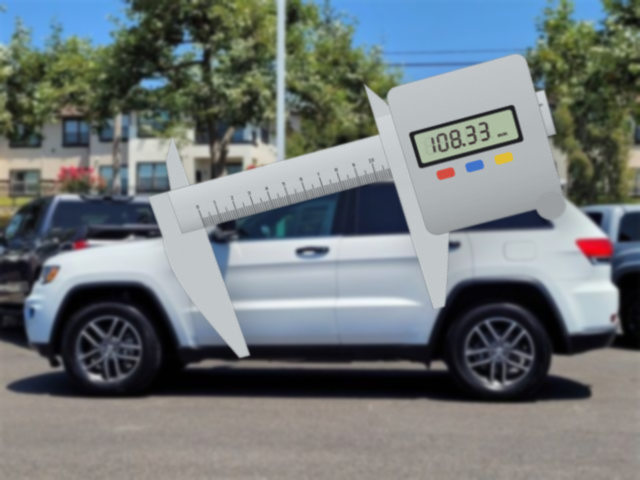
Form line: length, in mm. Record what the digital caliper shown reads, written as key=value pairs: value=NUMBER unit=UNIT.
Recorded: value=108.33 unit=mm
